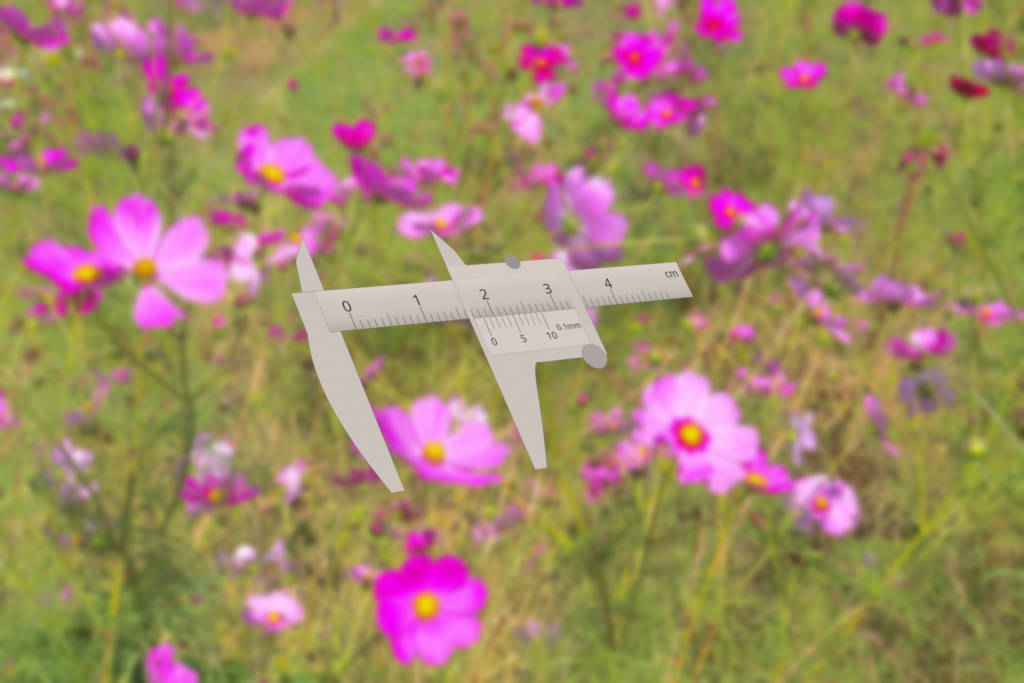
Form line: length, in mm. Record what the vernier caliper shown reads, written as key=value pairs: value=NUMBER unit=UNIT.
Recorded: value=18.4 unit=mm
